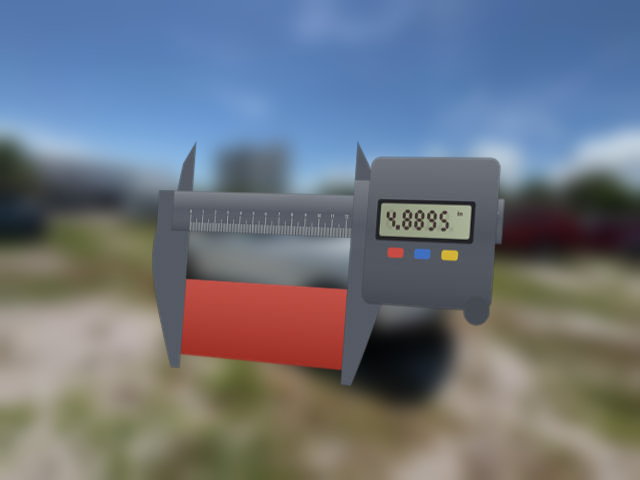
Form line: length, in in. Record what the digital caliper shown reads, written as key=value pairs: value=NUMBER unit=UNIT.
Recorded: value=4.8895 unit=in
